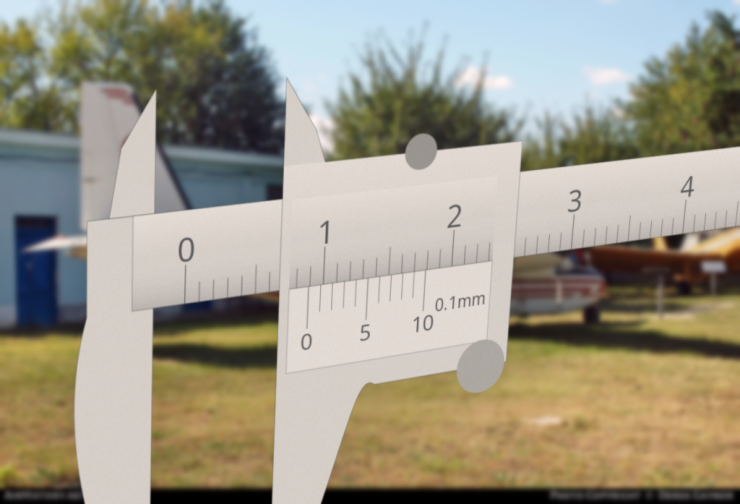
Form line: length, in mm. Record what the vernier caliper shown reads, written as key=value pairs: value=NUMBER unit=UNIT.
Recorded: value=8.9 unit=mm
